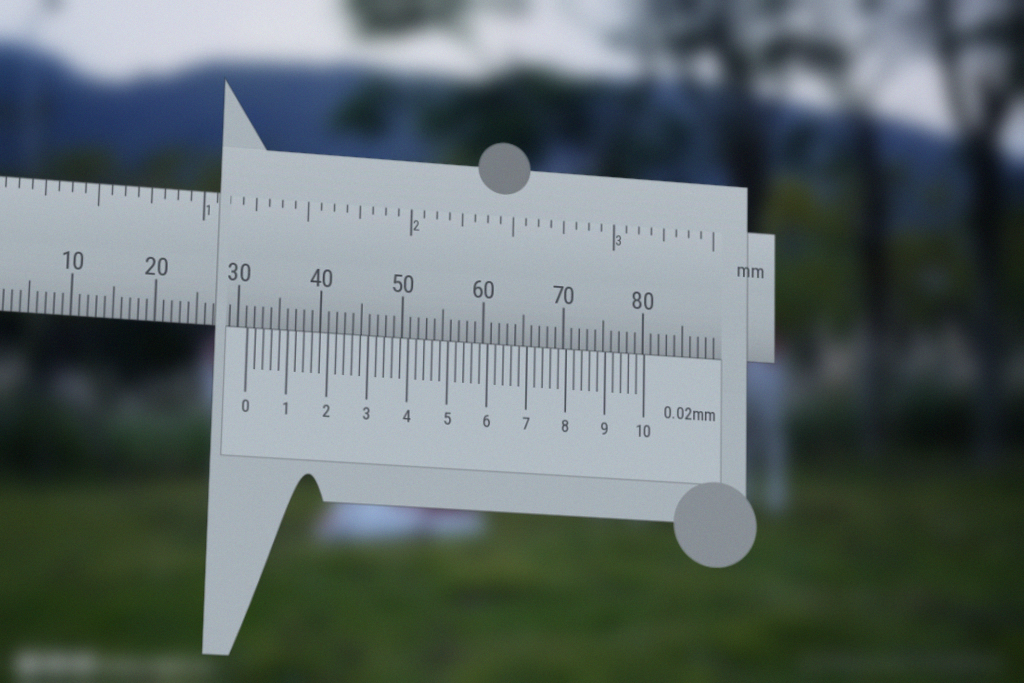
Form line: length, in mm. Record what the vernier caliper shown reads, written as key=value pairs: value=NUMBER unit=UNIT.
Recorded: value=31.2 unit=mm
